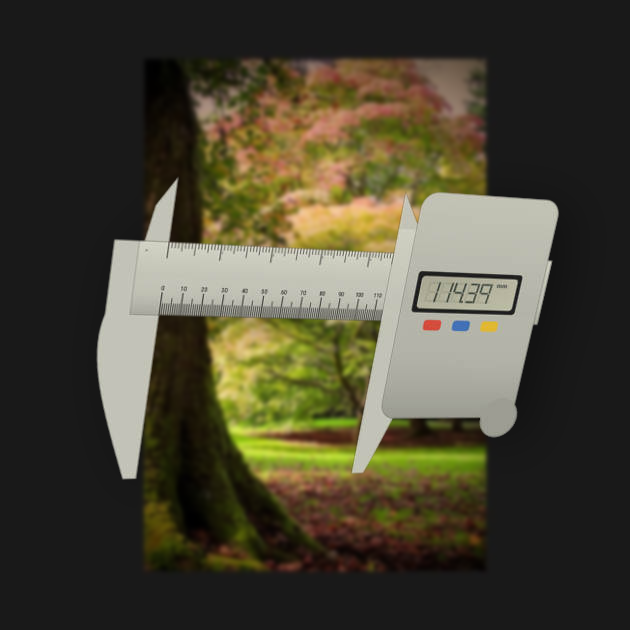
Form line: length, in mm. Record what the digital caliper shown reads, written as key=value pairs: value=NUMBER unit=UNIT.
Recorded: value=114.39 unit=mm
